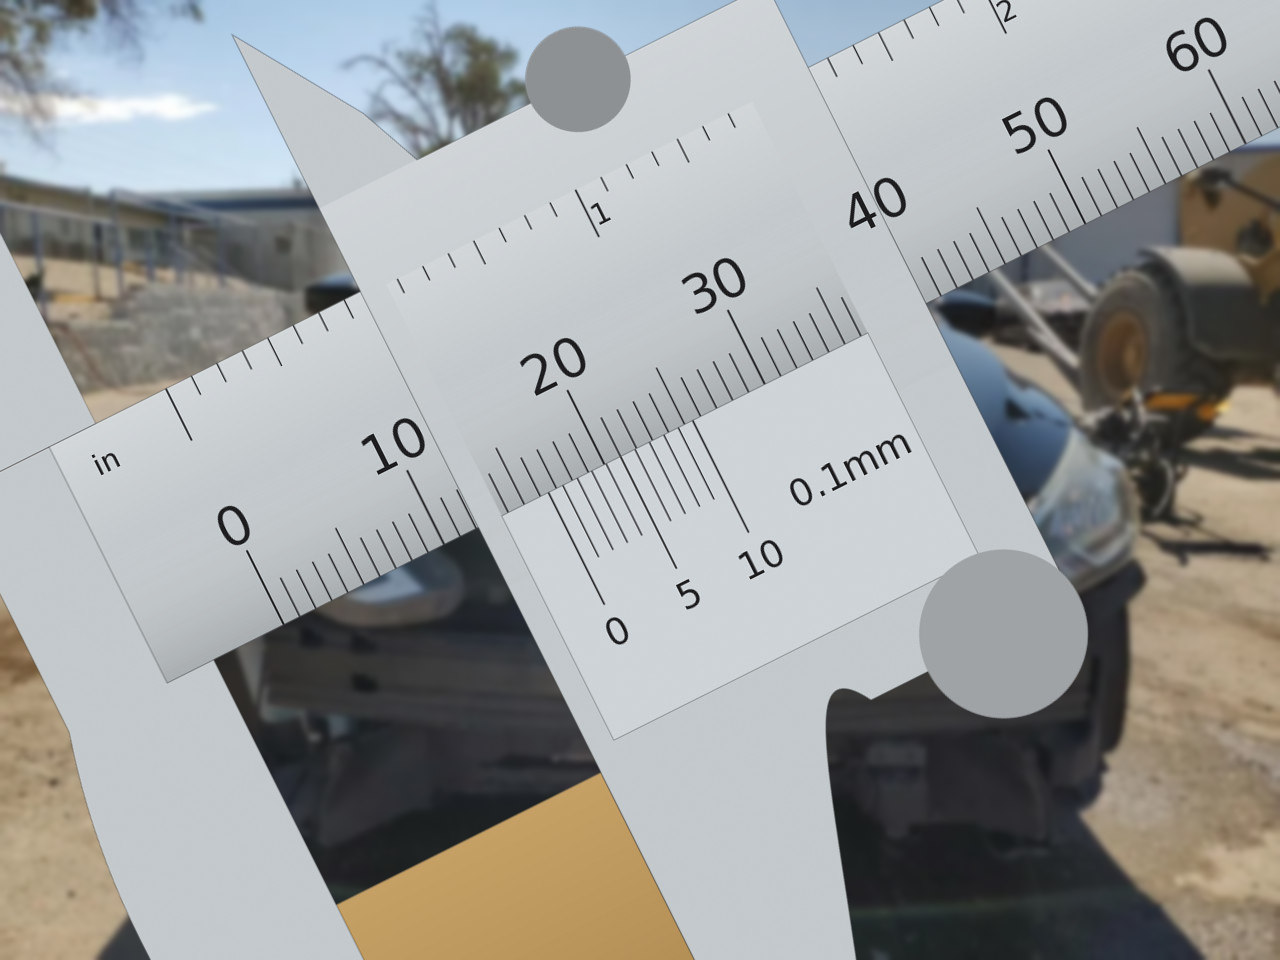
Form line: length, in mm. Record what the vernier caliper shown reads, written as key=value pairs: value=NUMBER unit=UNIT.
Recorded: value=16.5 unit=mm
